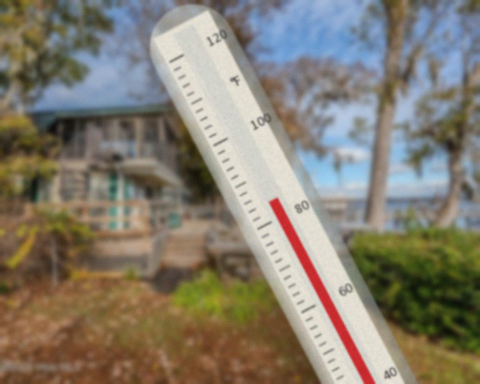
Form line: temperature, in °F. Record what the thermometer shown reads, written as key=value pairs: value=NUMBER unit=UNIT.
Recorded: value=84 unit=°F
